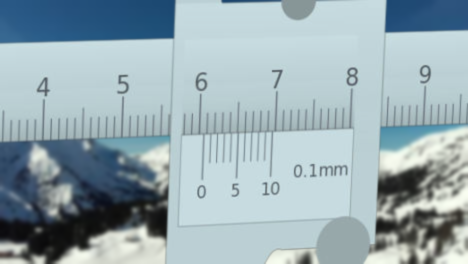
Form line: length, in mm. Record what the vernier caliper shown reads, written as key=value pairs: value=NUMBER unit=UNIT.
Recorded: value=60.6 unit=mm
